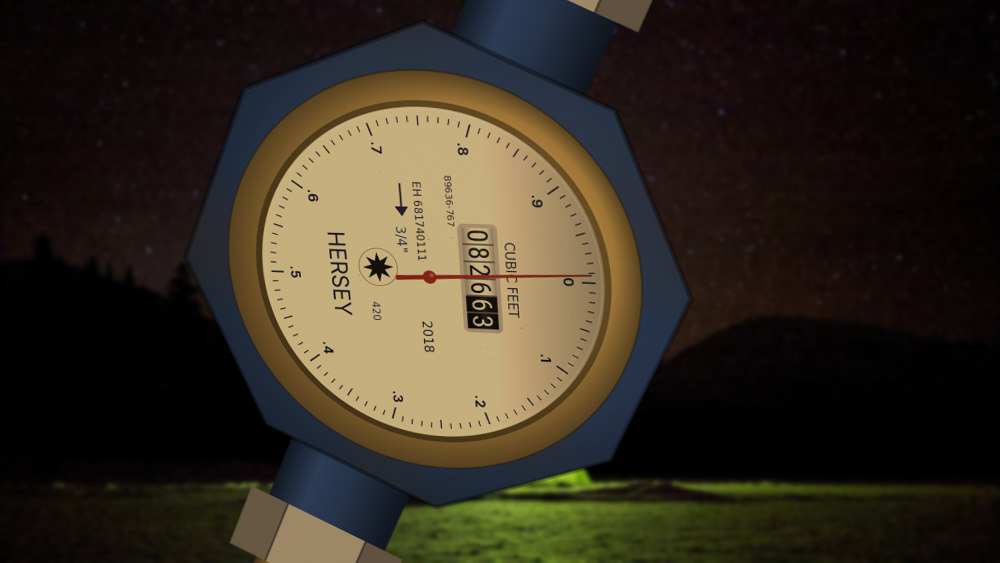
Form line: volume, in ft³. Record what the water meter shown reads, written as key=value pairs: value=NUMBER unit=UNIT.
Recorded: value=82662.99 unit=ft³
